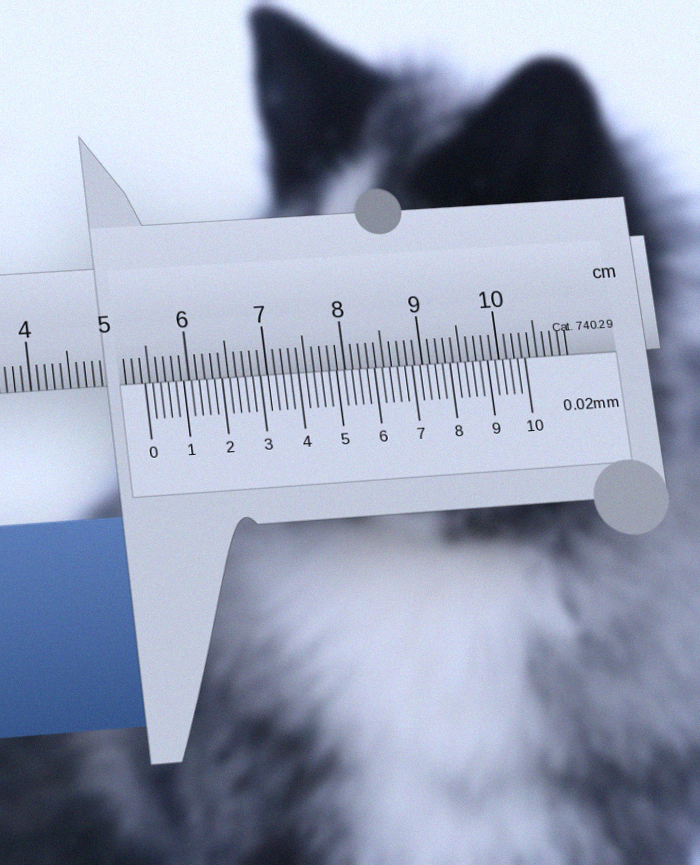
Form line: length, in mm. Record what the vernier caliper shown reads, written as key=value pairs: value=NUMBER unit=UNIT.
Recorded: value=54.4 unit=mm
